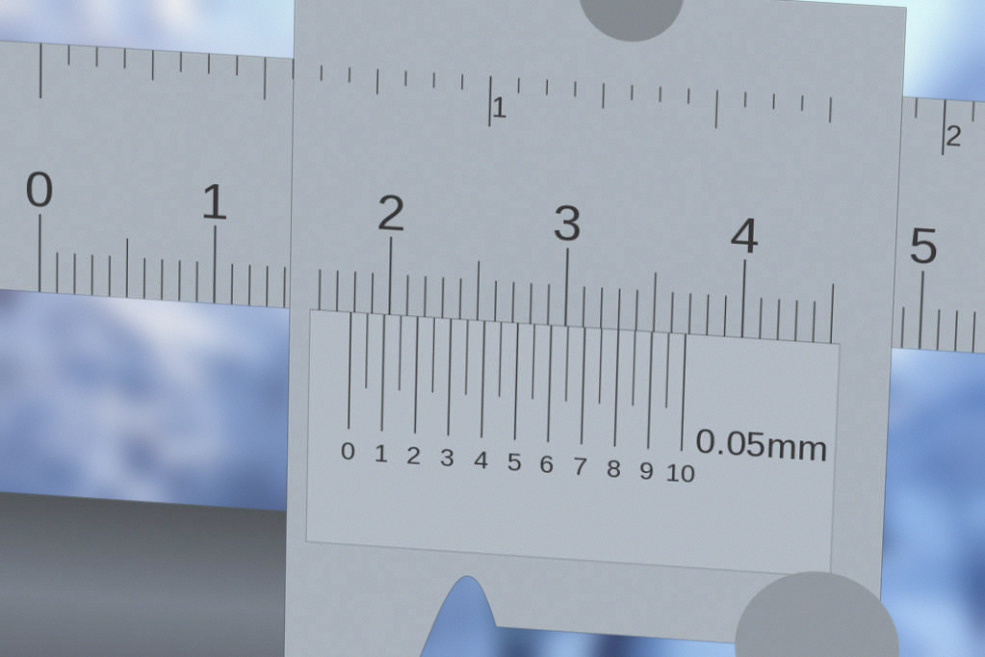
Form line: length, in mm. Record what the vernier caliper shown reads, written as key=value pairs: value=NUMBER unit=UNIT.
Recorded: value=17.8 unit=mm
